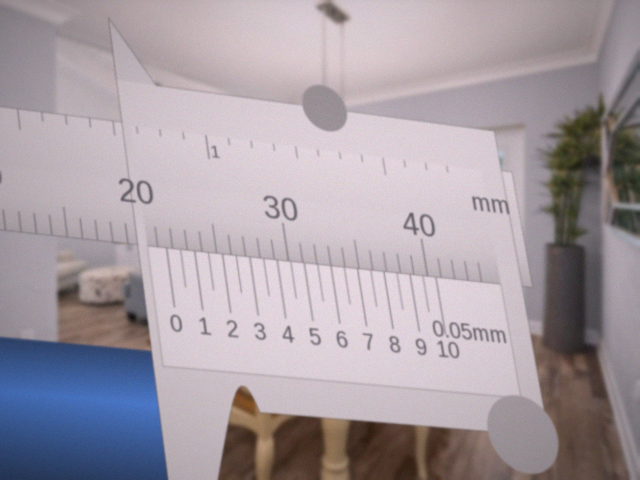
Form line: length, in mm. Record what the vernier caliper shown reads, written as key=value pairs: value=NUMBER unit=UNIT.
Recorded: value=21.6 unit=mm
